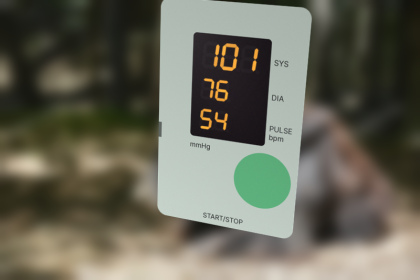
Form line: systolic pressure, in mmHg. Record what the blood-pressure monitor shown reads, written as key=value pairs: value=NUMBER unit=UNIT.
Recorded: value=101 unit=mmHg
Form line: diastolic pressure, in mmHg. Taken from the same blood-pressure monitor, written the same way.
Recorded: value=76 unit=mmHg
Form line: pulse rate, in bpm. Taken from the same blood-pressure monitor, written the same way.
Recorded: value=54 unit=bpm
